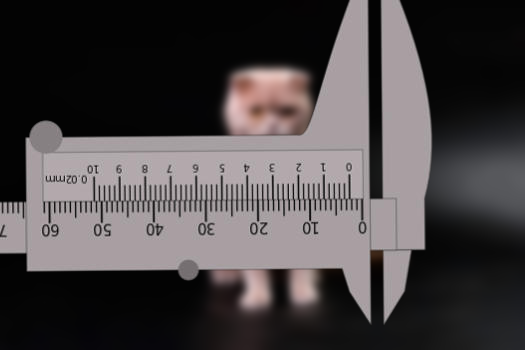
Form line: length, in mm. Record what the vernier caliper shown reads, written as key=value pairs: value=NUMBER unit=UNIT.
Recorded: value=2.4 unit=mm
